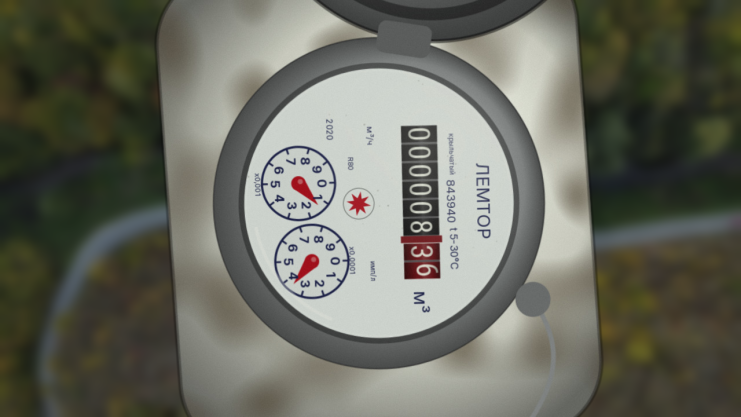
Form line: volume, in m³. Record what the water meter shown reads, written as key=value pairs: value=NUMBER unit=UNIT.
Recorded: value=8.3613 unit=m³
